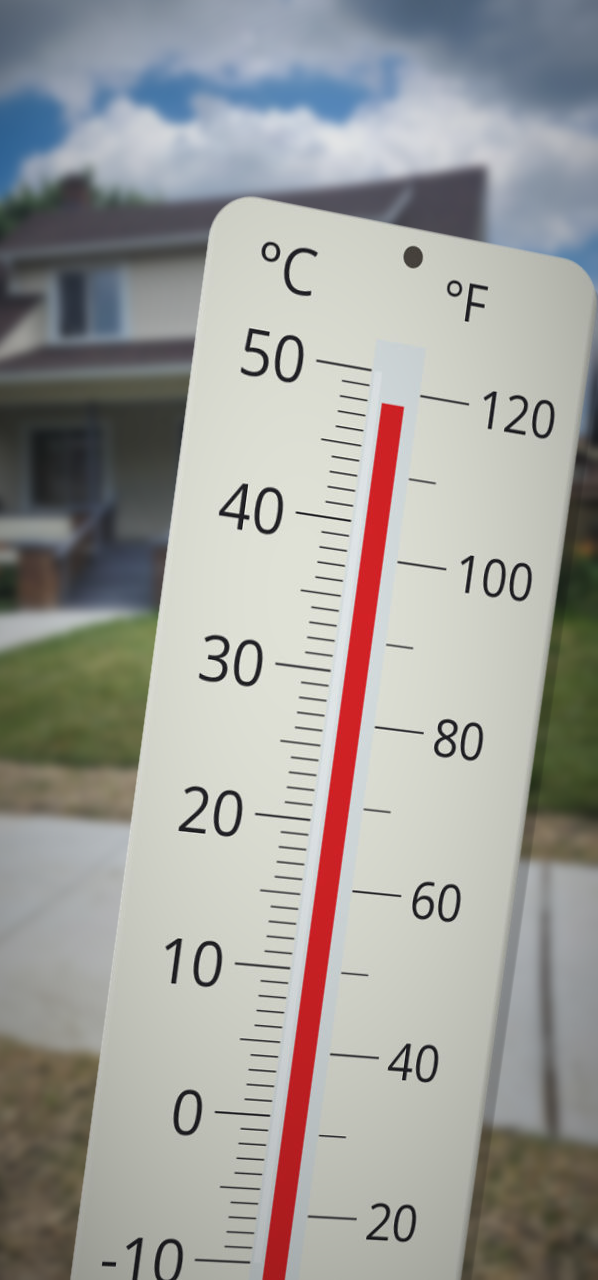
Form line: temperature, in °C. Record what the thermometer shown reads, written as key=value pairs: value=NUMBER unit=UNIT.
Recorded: value=48 unit=°C
